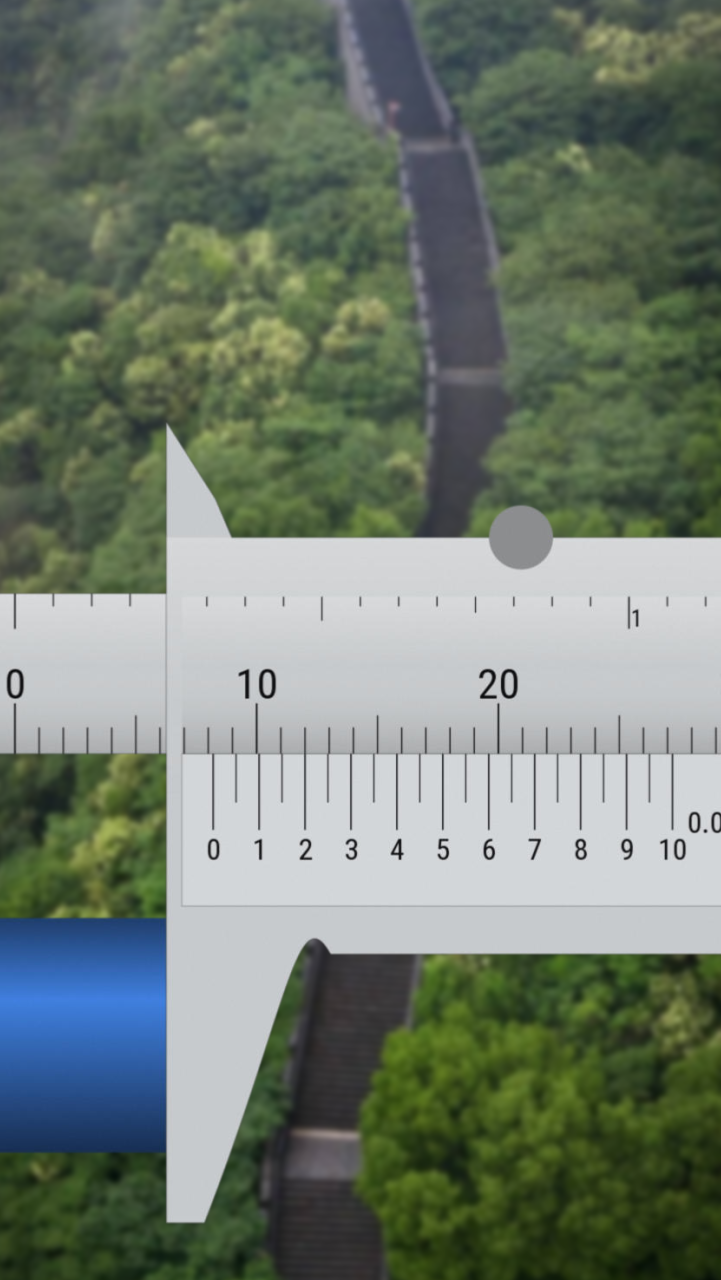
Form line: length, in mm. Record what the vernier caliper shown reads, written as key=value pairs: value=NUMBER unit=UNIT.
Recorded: value=8.2 unit=mm
